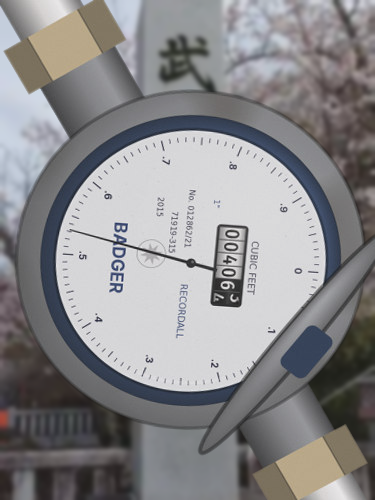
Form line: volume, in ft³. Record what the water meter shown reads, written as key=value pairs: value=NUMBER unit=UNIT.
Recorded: value=4063.53 unit=ft³
